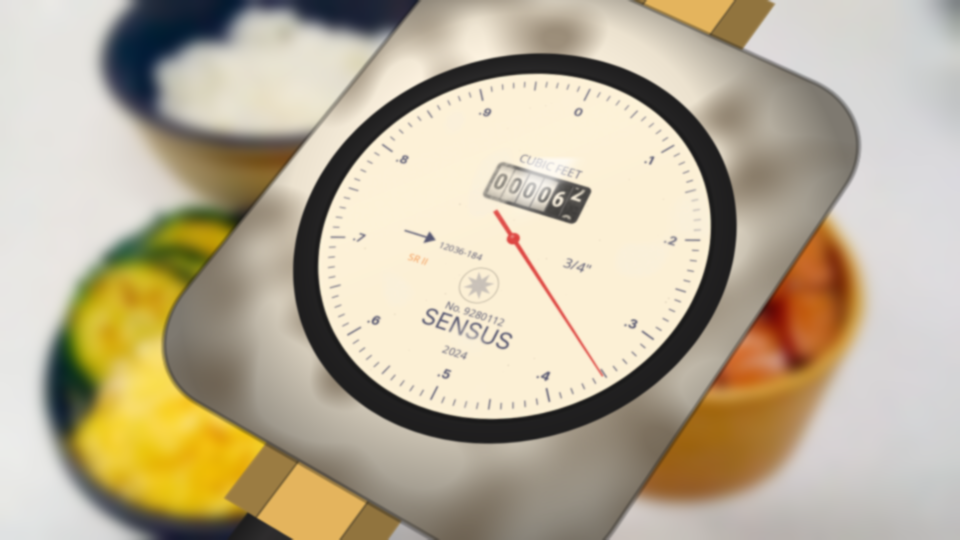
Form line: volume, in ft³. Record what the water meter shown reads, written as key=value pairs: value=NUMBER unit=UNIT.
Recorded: value=62.35 unit=ft³
